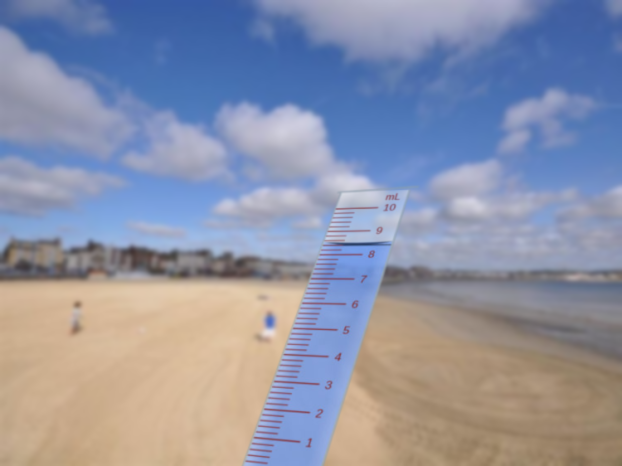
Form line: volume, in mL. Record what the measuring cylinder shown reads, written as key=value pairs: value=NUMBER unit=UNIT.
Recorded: value=8.4 unit=mL
